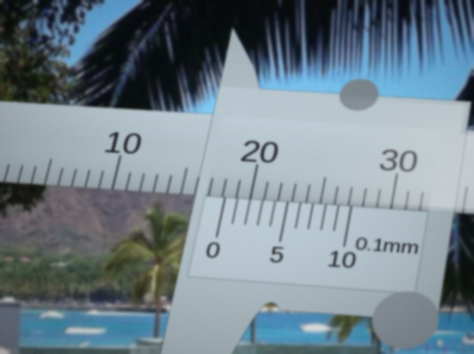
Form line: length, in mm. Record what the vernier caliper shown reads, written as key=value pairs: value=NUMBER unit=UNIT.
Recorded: value=18.2 unit=mm
